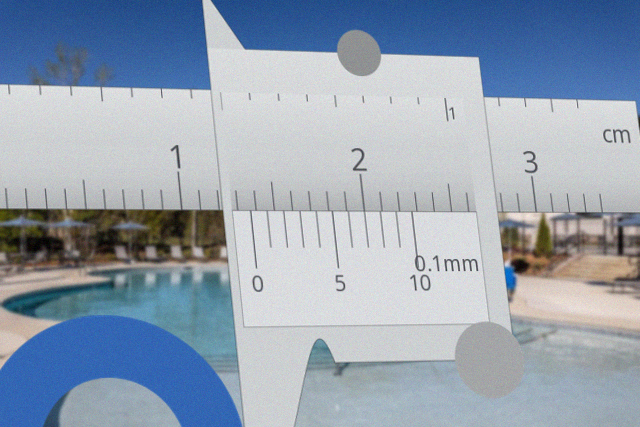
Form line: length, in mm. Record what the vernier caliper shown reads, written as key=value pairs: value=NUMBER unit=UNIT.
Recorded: value=13.7 unit=mm
